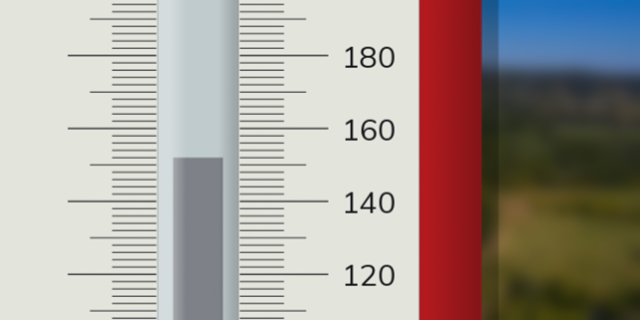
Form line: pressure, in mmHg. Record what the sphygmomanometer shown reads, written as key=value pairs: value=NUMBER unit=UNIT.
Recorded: value=152 unit=mmHg
